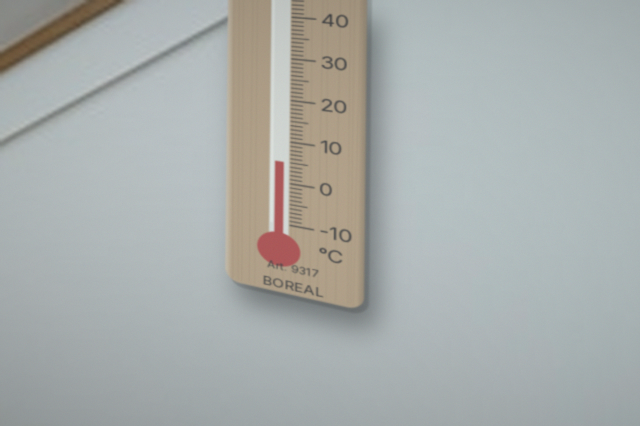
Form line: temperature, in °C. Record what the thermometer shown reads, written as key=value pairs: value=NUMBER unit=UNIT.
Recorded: value=5 unit=°C
